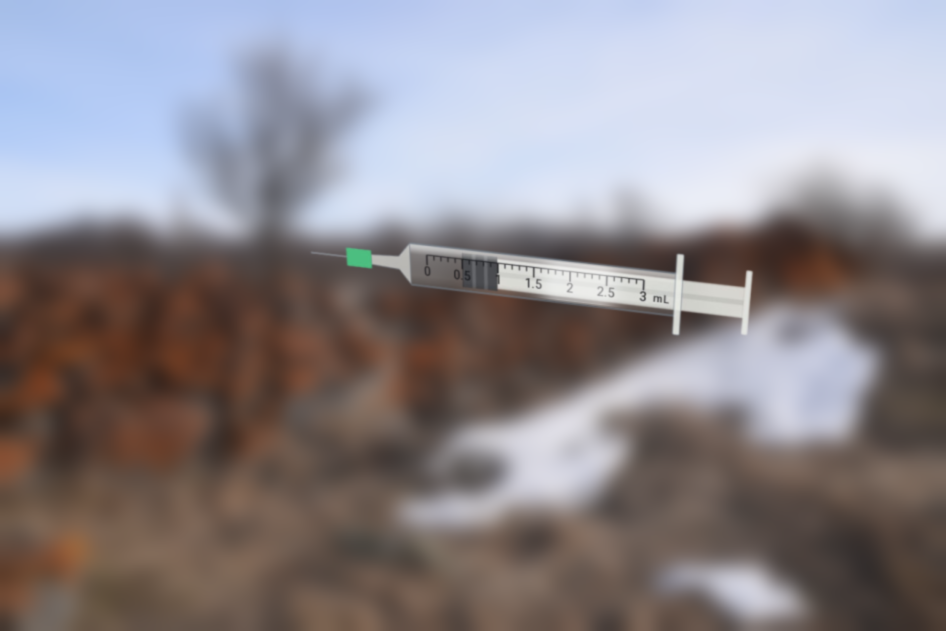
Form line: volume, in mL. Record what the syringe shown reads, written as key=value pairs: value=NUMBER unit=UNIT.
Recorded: value=0.5 unit=mL
